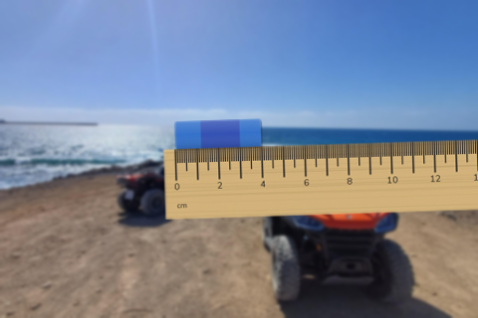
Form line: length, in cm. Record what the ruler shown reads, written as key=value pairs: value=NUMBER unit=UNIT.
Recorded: value=4 unit=cm
